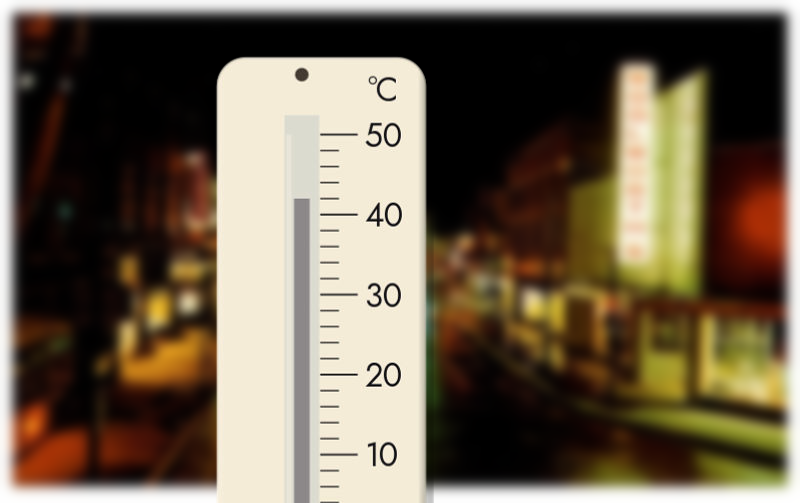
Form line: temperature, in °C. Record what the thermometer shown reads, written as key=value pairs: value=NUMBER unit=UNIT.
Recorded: value=42 unit=°C
